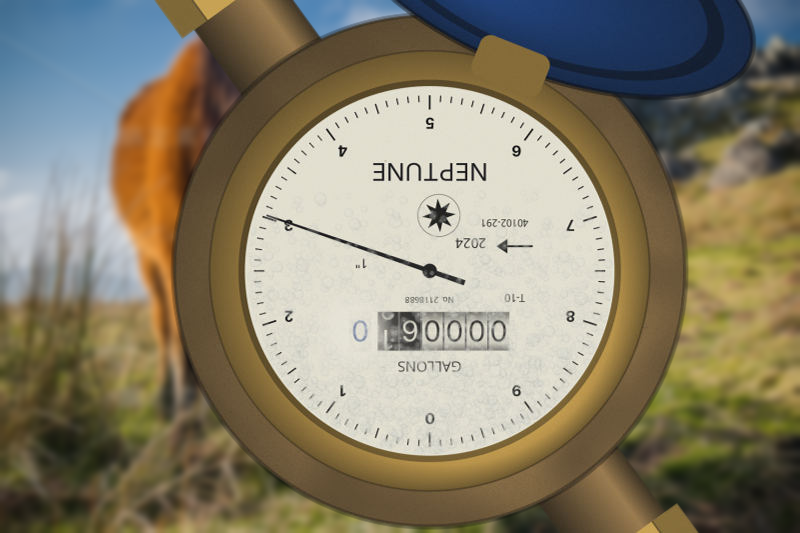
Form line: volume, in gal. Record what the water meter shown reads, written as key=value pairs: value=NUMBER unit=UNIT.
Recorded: value=613.0 unit=gal
